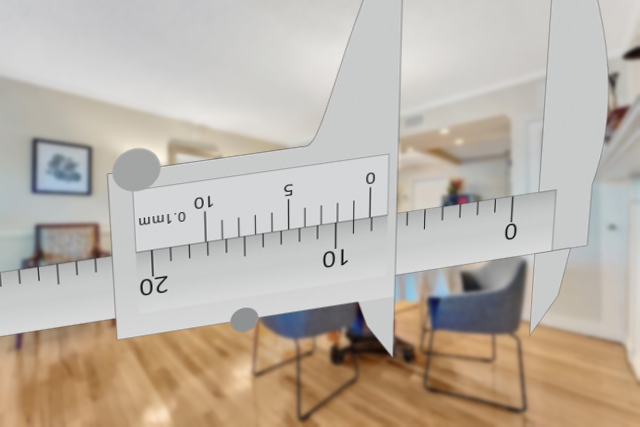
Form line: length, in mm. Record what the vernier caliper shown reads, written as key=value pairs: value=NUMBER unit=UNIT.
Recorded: value=8.1 unit=mm
